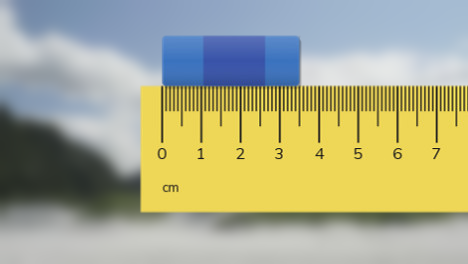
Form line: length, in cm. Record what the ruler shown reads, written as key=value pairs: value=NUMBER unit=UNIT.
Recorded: value=3.5 unit=cm
